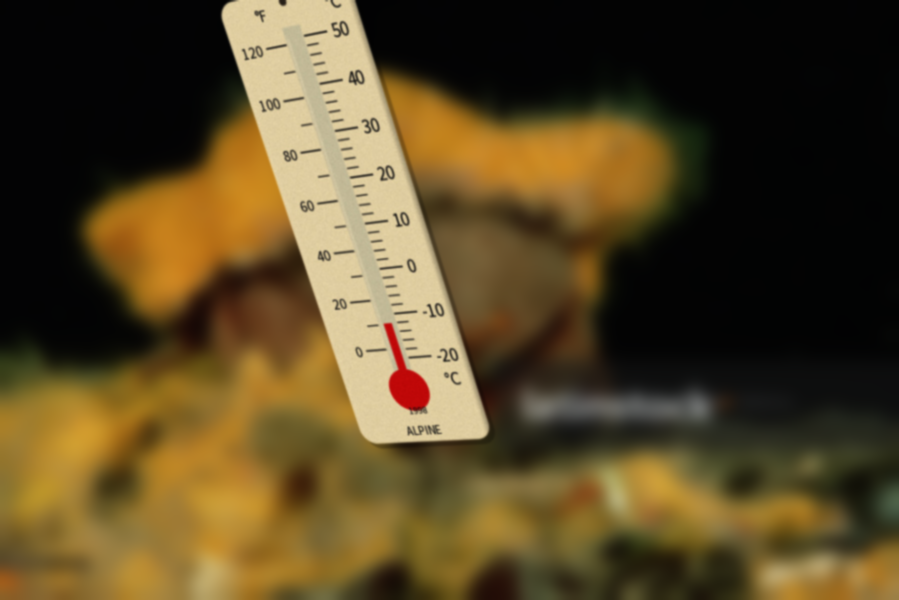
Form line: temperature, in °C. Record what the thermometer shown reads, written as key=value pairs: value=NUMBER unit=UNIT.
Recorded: value=-12 unit=°C
